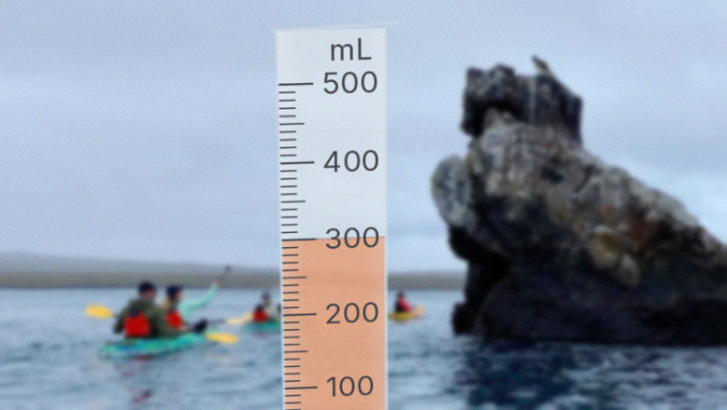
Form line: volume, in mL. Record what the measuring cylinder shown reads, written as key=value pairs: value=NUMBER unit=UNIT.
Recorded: value=300 unit=mL
